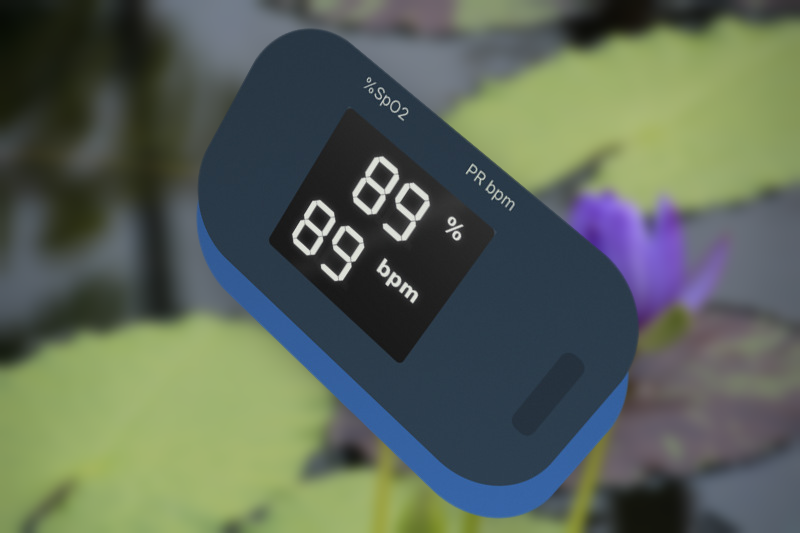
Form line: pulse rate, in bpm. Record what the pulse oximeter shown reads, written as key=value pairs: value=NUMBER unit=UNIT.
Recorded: value=89 unit=bpm
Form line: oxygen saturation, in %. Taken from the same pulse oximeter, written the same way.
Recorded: value=89 unit=%
